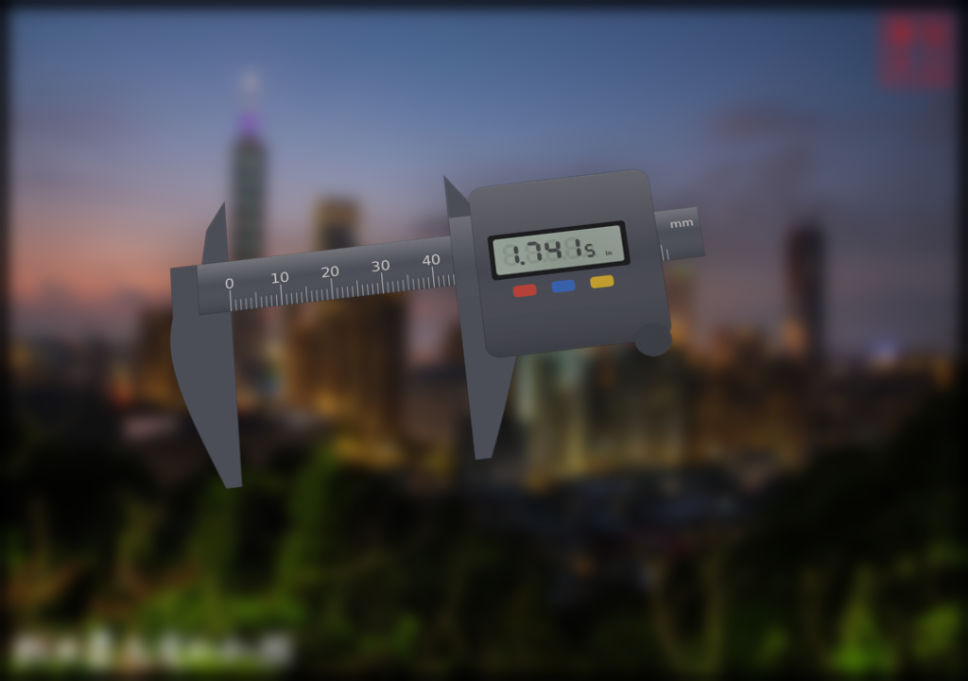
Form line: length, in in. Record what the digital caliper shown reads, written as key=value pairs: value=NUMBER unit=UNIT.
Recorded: value=1.7415 unit=in
